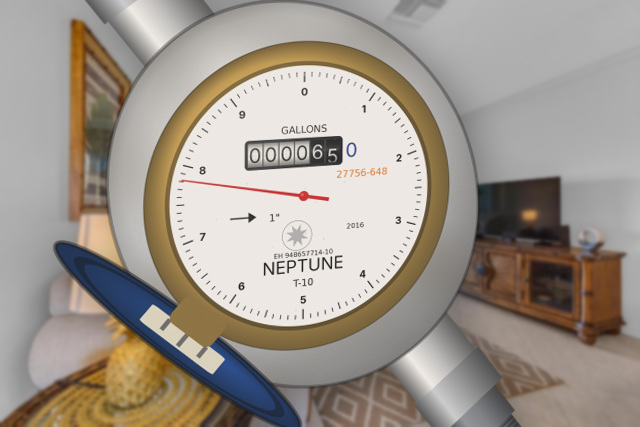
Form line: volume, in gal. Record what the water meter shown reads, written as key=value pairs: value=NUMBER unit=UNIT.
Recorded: value=647.8 unit=gal
